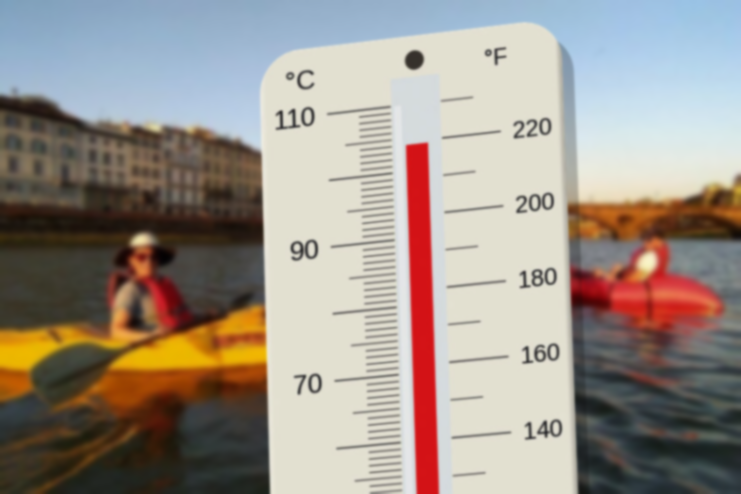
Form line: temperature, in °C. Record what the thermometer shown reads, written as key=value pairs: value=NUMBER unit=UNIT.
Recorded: value=104 unit=°C
